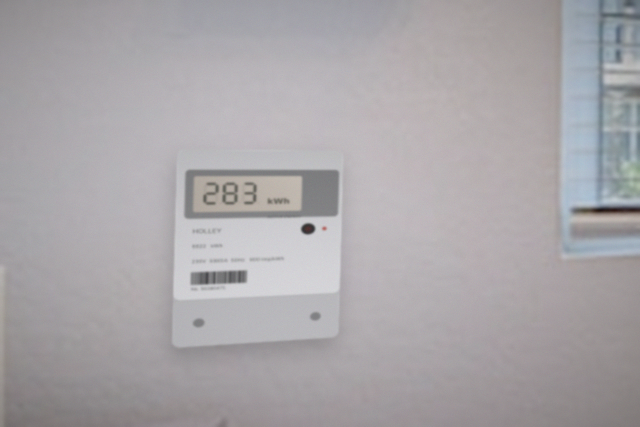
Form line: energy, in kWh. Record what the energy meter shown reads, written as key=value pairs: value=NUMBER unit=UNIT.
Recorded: value=283 unit=kWh
